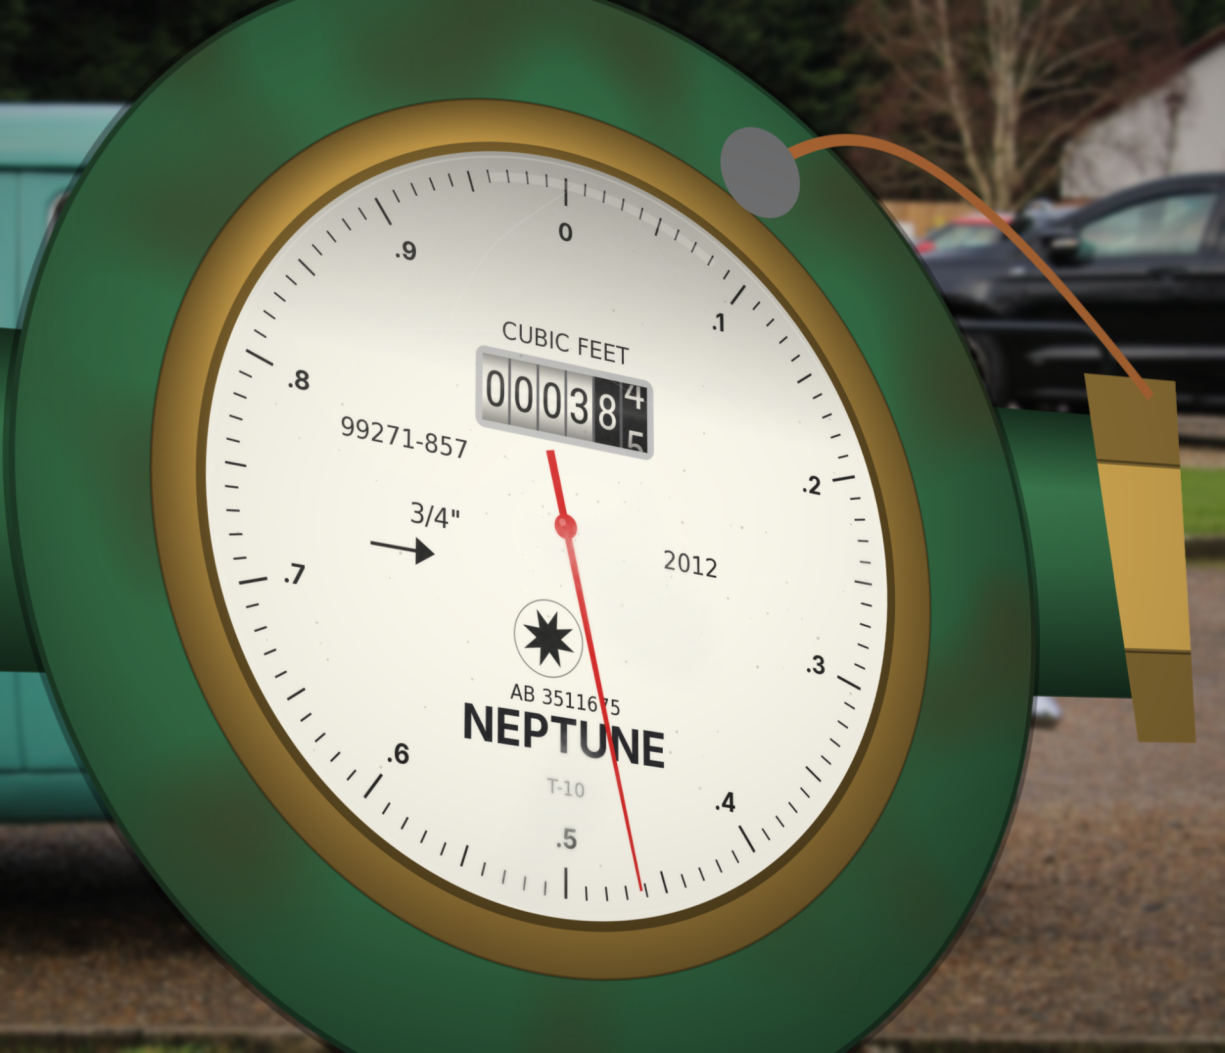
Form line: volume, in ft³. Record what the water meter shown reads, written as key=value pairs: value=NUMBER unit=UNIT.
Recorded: value=384.46 unit=ft³
